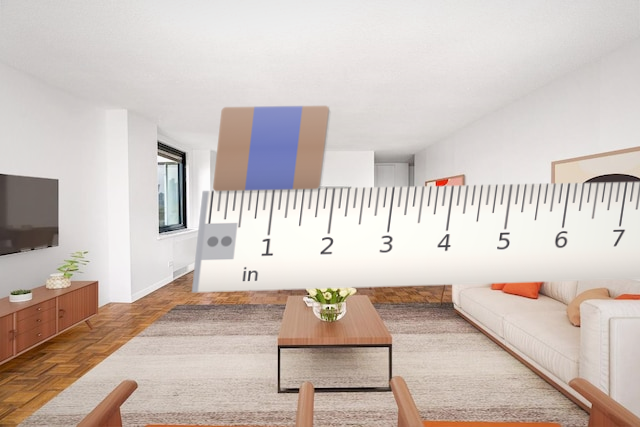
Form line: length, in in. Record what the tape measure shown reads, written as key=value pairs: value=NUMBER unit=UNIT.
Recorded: value=1.75 unit=in
